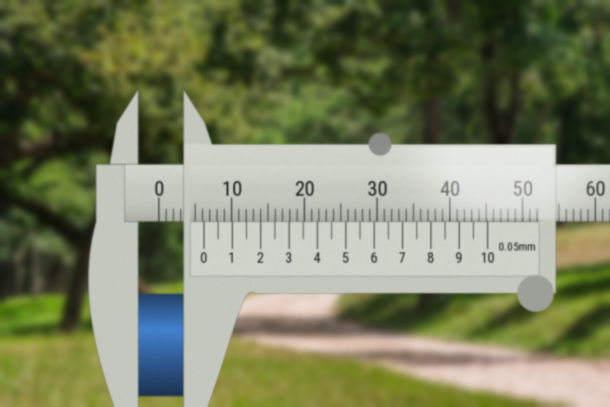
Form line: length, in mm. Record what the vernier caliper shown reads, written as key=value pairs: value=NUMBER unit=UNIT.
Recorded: value=6.2 unit=mm
